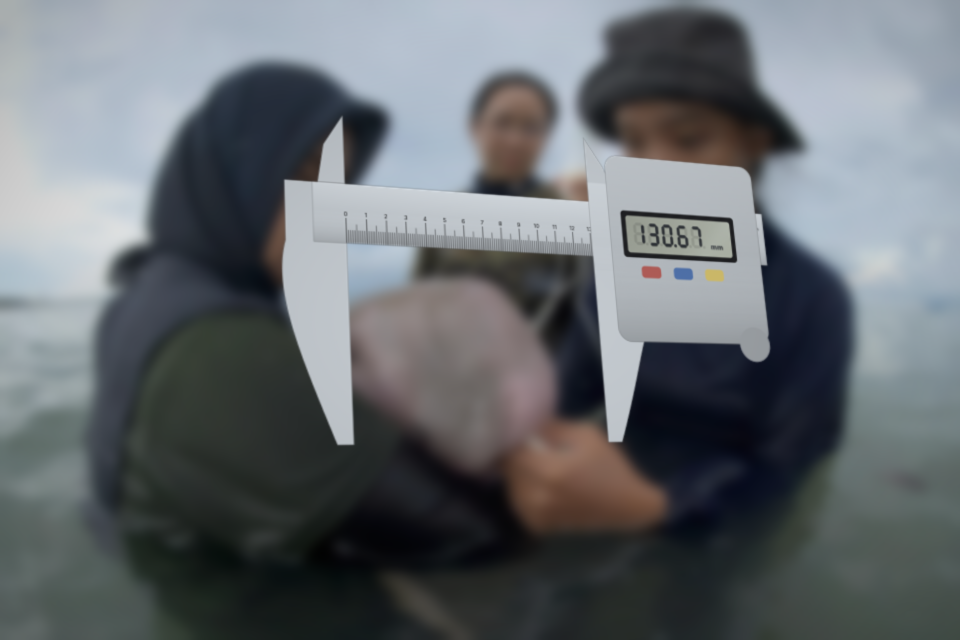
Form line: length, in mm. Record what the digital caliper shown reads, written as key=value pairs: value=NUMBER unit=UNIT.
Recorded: value=130.67 unit=mm
